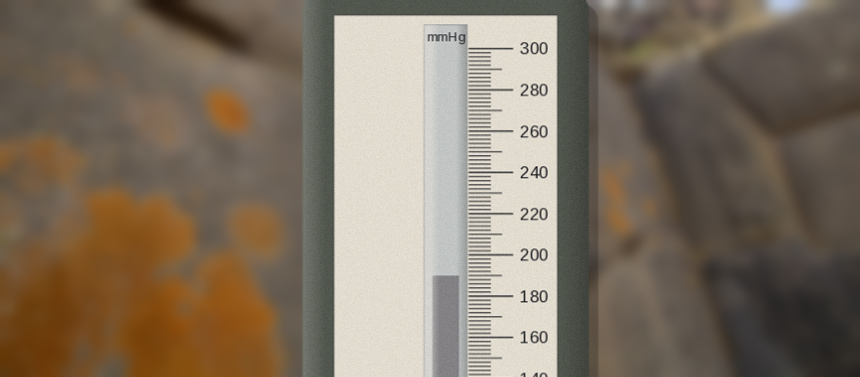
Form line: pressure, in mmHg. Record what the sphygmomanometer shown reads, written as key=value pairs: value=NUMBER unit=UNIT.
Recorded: value=190 unit=mmHg
